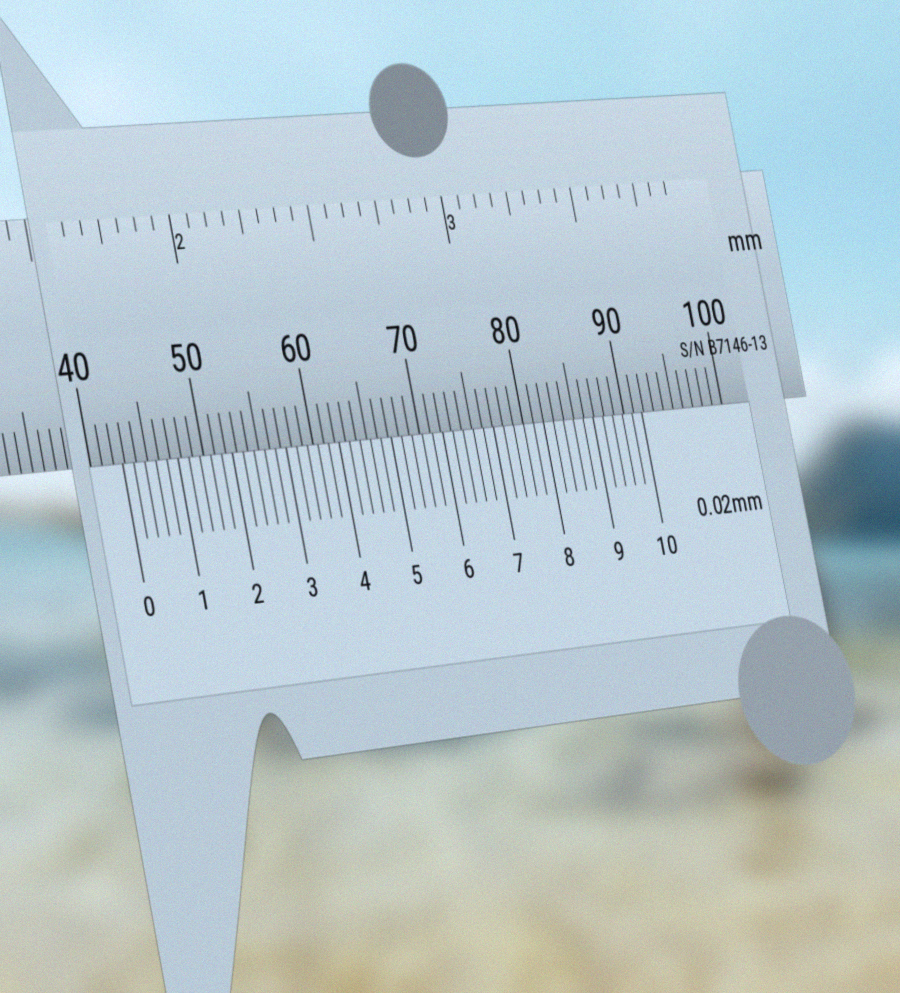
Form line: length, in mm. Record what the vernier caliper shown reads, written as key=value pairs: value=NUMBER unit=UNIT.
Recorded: value=42.8 unit=mm
